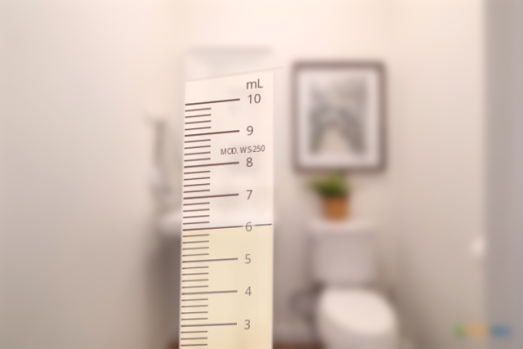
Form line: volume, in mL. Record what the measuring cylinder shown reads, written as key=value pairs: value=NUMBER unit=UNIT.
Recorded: value=6 unit=mL
